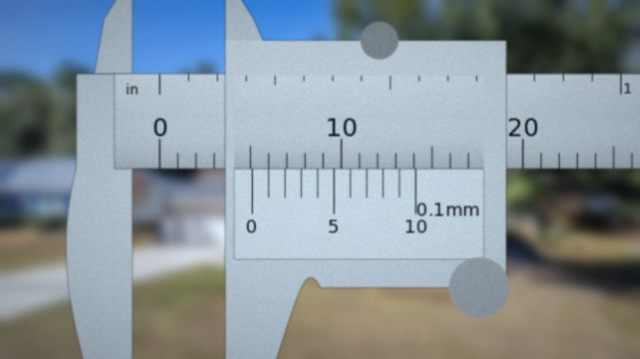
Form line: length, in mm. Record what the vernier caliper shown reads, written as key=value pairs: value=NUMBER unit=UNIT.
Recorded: value=5.1 unit=mm
